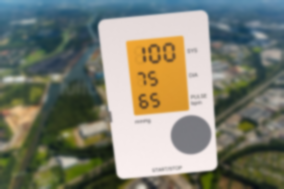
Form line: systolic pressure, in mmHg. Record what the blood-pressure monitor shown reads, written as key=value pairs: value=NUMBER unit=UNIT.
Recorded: value=100 unit=mmHg
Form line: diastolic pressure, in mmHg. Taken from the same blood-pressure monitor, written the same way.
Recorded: value=75 unit=mmHg
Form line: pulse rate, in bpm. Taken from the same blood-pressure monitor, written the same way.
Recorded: value=65 unit=bpm
